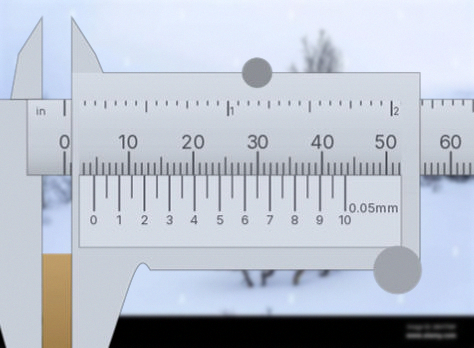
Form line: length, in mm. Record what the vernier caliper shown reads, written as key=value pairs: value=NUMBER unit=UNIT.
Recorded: value=4.6 unit=mm
